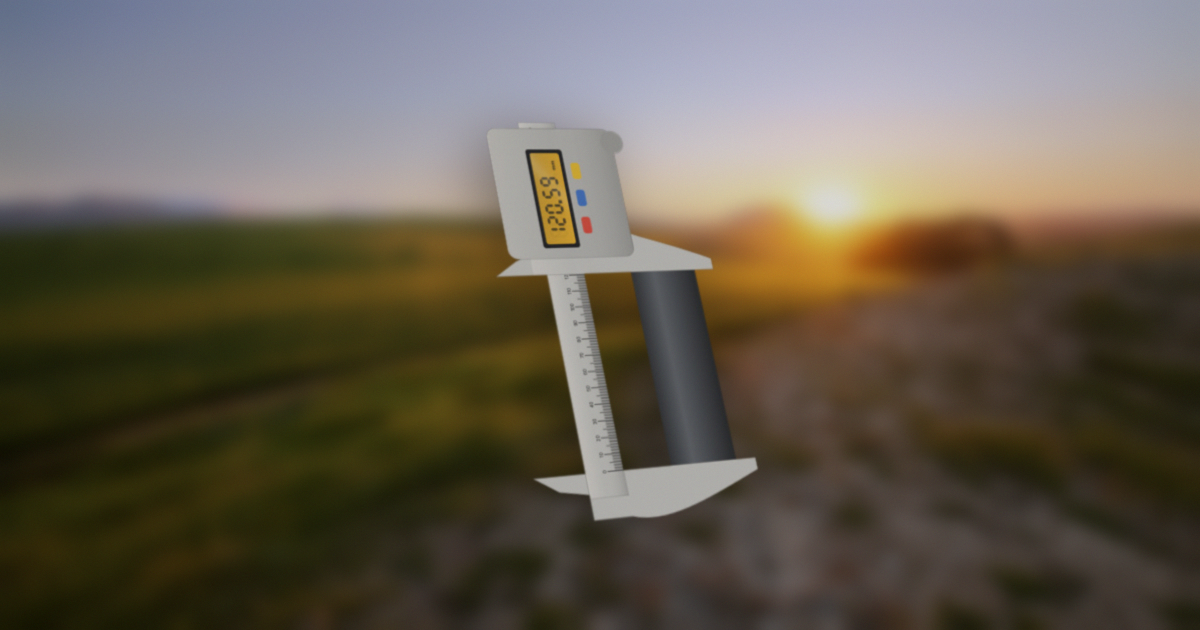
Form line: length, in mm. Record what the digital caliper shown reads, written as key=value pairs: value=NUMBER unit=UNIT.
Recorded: value=120.59 unit=mm
